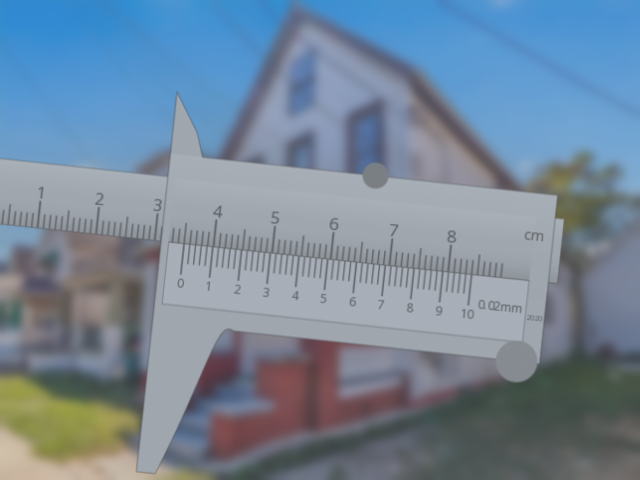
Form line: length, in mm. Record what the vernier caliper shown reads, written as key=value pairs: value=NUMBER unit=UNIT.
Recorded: value=35.0 unit=mm
